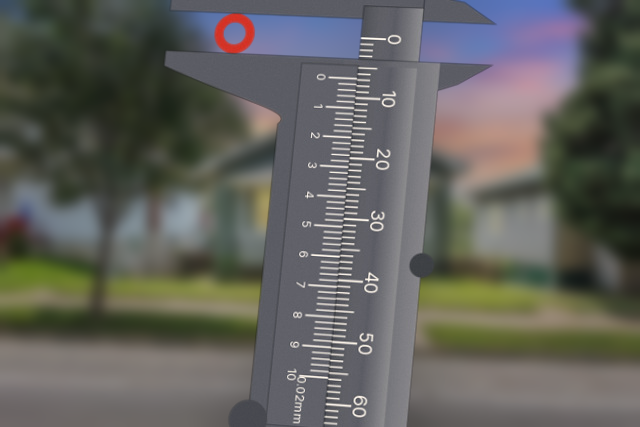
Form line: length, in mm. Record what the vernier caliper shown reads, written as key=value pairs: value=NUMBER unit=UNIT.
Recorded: value=6.8 unit=mm
